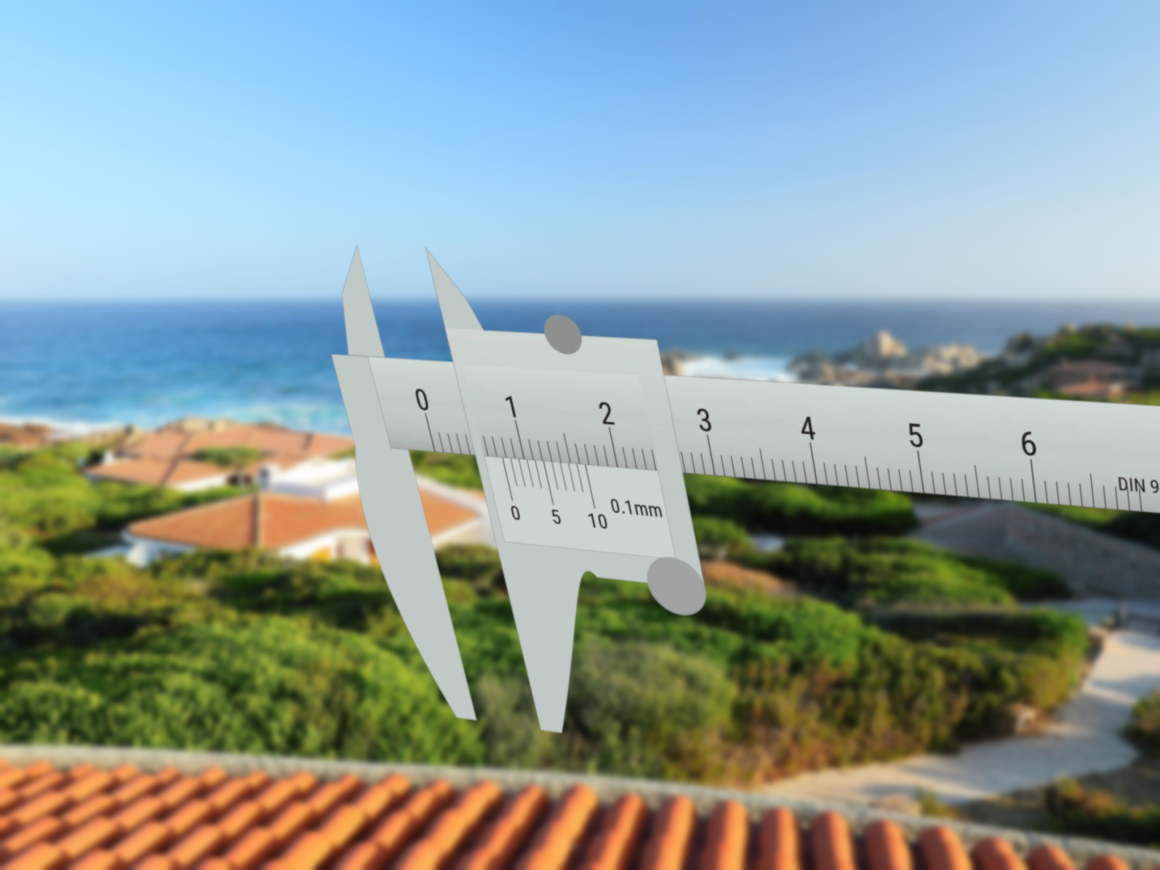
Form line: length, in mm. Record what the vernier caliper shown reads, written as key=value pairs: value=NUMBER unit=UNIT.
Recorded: value=7.6 unit=mm
